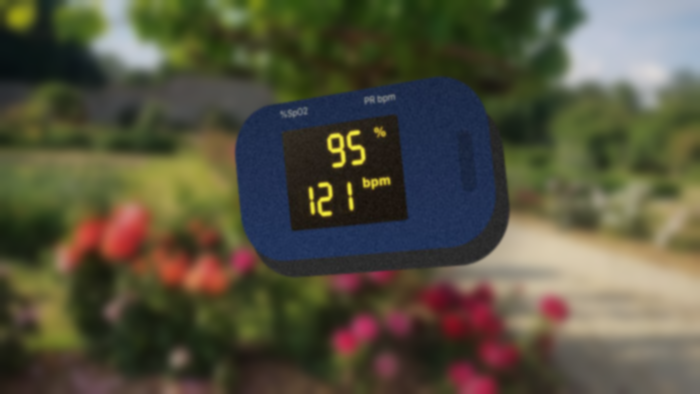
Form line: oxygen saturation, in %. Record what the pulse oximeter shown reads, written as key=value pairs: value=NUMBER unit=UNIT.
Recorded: value=95 unit=%
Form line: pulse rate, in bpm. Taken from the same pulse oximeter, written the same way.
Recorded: value=121 unit=bpm
